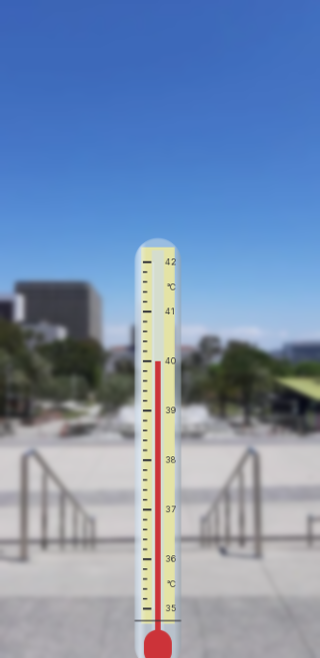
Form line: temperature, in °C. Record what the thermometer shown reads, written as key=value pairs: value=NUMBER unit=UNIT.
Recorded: value=40 unit=°C
